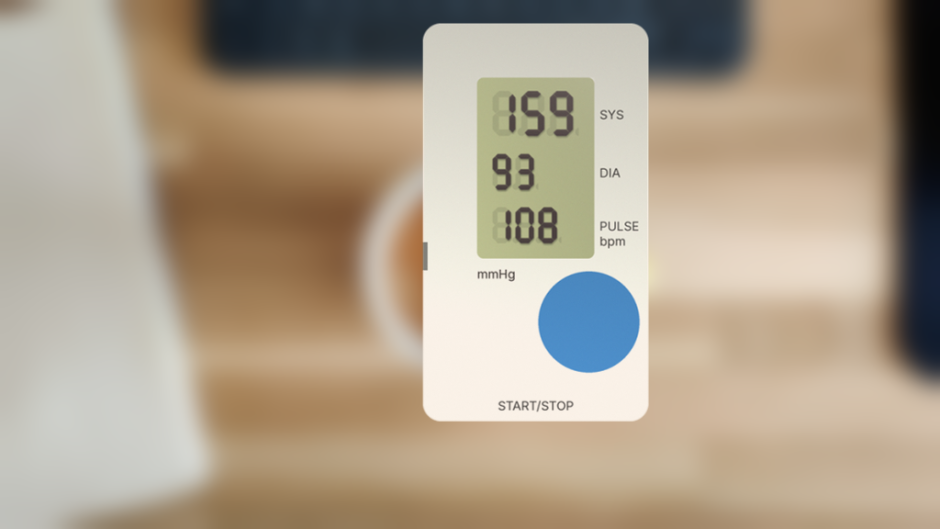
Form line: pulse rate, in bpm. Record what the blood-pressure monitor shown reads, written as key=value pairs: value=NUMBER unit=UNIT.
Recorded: value=108 unit=bpm
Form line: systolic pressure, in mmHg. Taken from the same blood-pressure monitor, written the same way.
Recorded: value=159 unit=mmHg
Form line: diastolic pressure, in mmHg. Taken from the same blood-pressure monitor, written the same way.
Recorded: value=93 unit=mmHg
